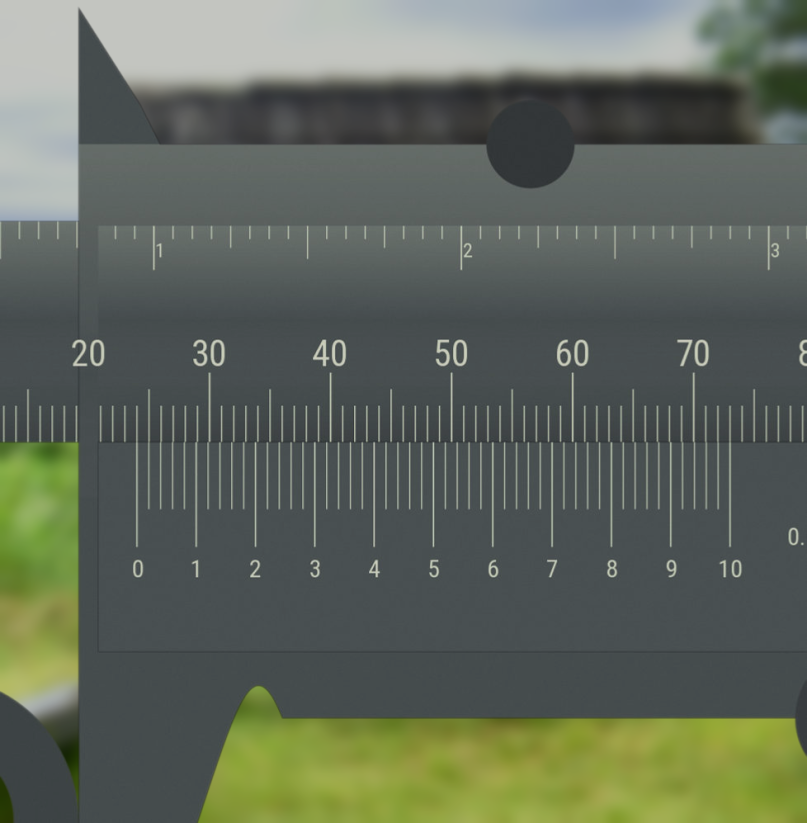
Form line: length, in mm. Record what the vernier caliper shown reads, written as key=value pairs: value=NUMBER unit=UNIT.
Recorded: value=24.0 unit=mm
